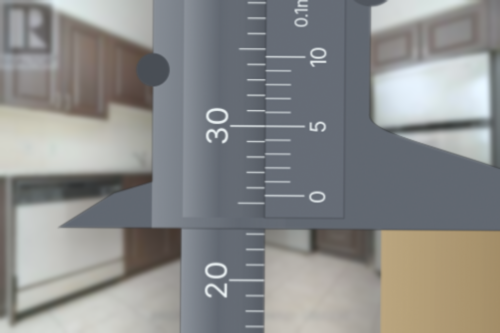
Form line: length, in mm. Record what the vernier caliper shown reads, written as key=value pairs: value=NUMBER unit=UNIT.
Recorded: value=25.5 unit=mm
